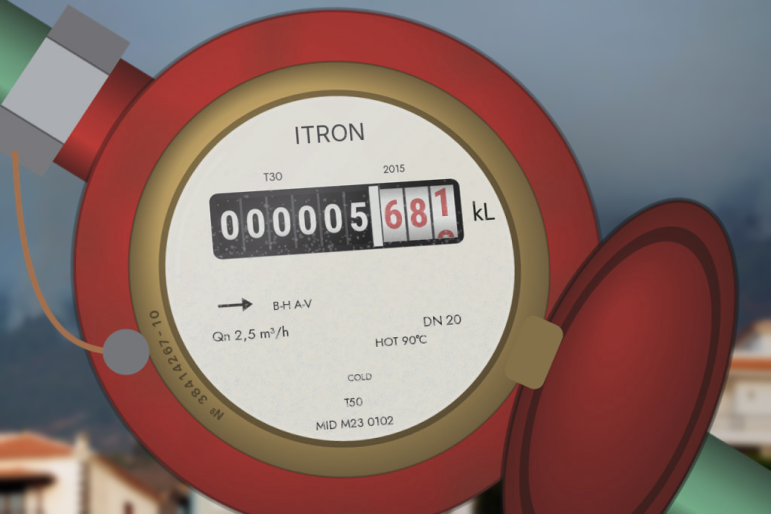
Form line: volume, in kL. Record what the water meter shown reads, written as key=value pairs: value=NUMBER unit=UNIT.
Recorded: value=5.681 unit=kL
